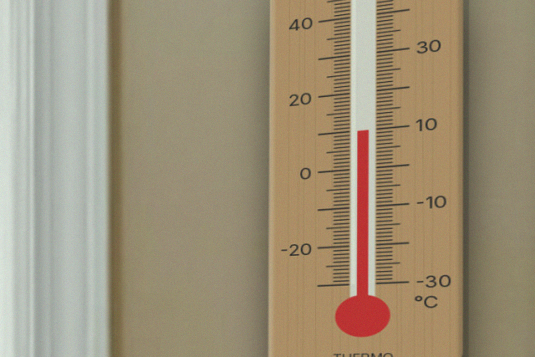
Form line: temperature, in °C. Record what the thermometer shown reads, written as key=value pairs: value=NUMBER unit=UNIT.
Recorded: value=10 unit=°C
